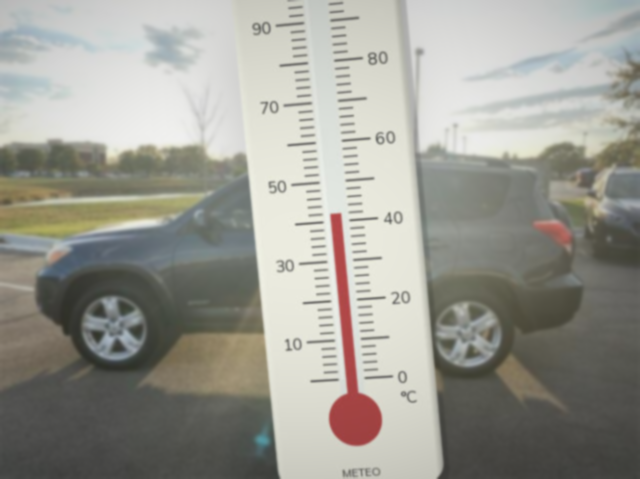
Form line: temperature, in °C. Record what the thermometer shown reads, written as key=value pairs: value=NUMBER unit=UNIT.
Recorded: value=42 unit=°C
